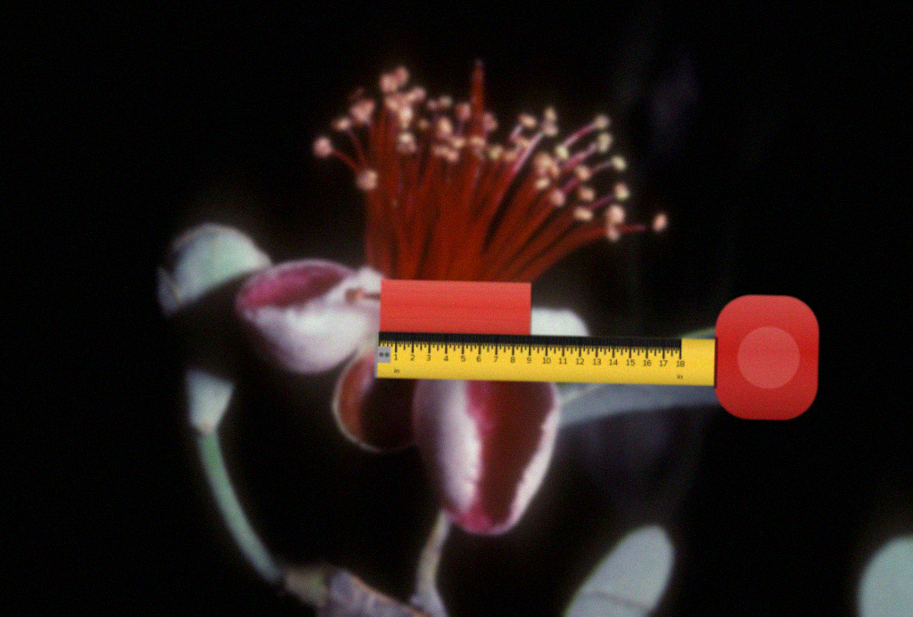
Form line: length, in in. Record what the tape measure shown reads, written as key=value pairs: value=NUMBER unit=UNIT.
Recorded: value=9 unit=in
